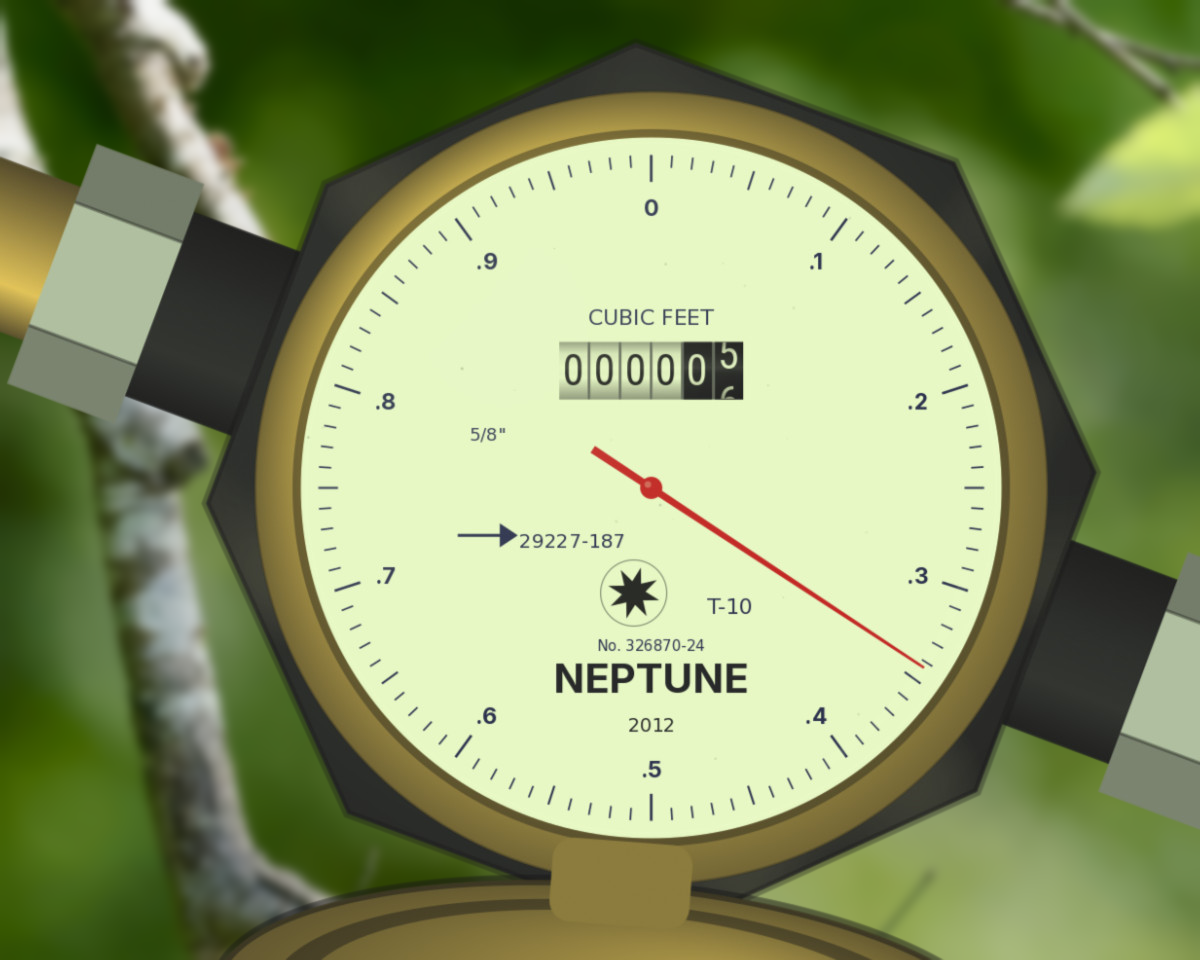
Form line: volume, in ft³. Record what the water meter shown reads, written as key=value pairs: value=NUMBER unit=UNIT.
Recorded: value=5.34 unit=ft³
